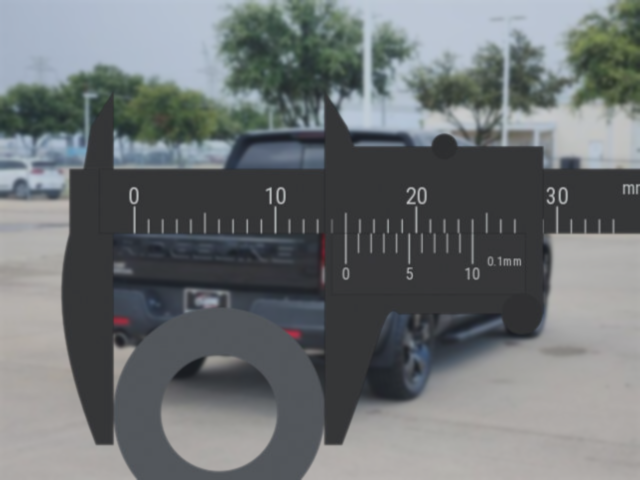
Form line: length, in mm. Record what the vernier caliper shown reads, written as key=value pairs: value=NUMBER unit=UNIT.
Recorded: value=15.0 unit=mm
